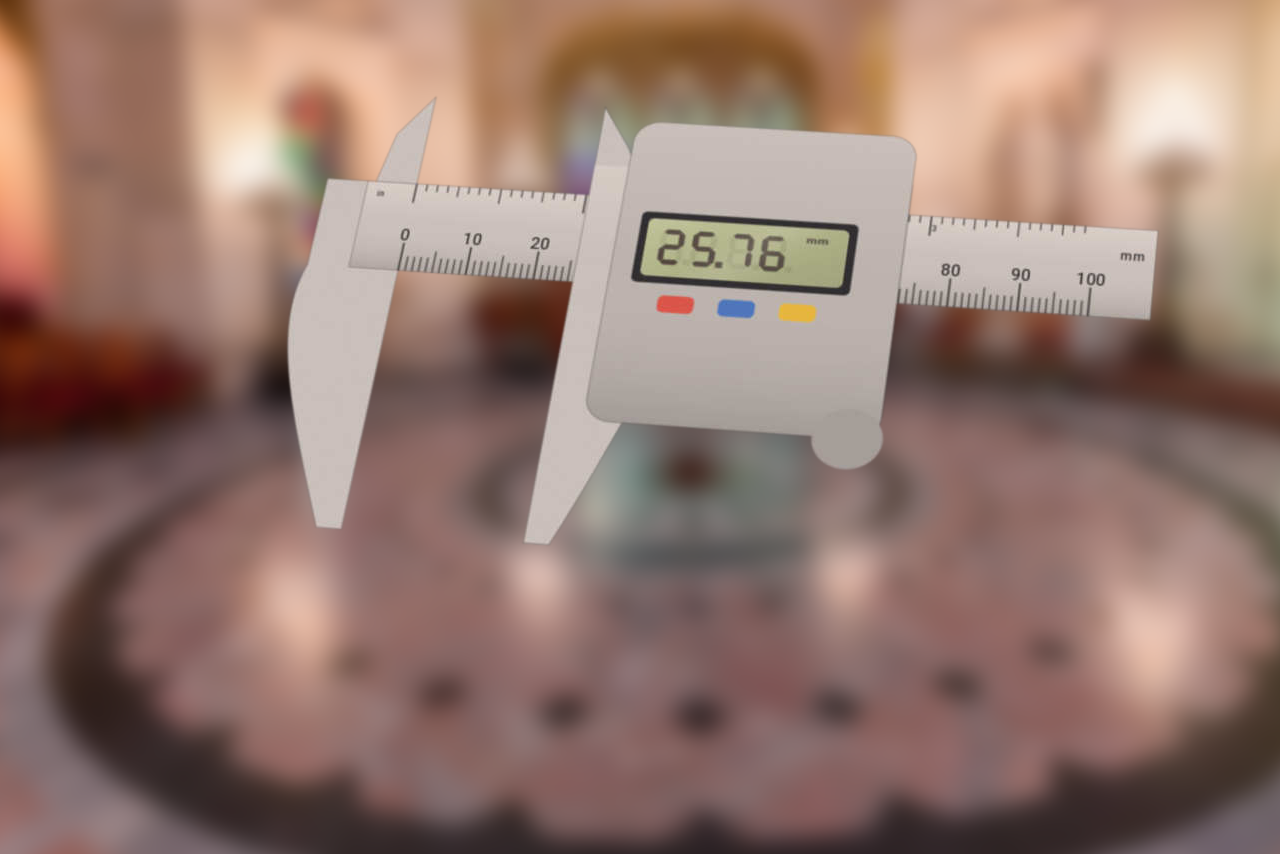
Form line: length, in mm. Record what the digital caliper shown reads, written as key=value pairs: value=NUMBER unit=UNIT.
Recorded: value=25.76 unit=mm
